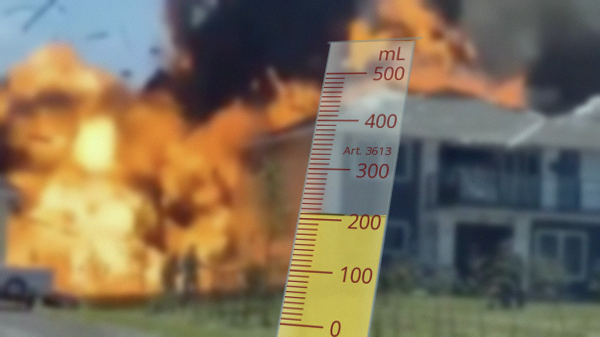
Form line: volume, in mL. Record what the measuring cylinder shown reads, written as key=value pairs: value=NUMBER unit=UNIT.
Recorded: value=210 unit=mL
